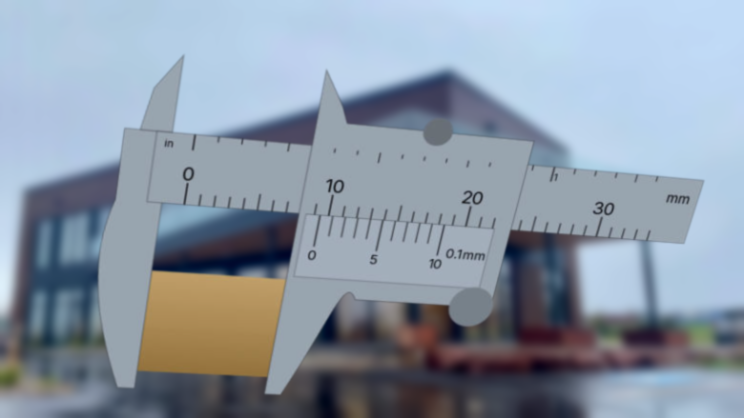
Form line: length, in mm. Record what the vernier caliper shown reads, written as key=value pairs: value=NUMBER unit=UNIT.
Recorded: value=9.4 unit=mm
